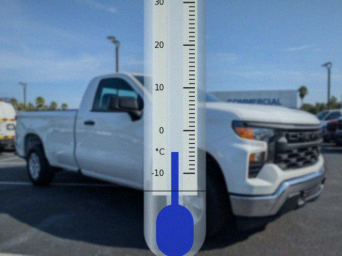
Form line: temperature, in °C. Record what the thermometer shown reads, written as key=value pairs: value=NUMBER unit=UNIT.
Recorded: value=-5 unit=°C
